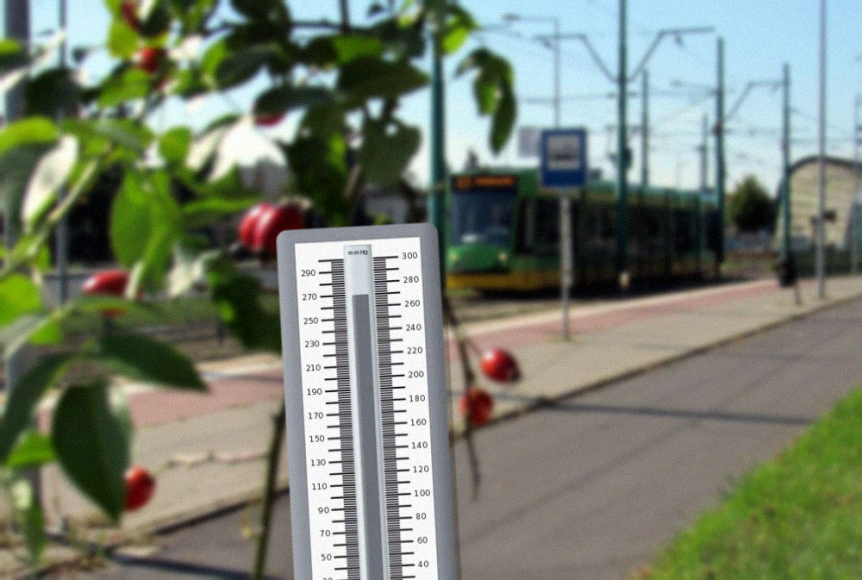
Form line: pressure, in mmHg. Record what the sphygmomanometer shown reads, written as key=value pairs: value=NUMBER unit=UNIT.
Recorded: value=270 unit=mmHg
